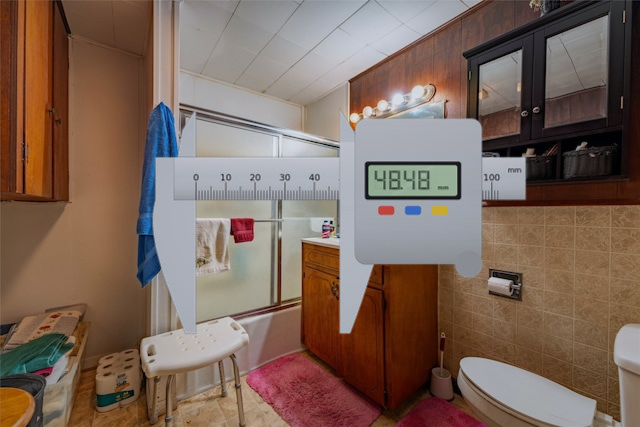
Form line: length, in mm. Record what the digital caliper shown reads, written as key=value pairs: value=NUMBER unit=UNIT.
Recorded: value=48.48 unit=mm
